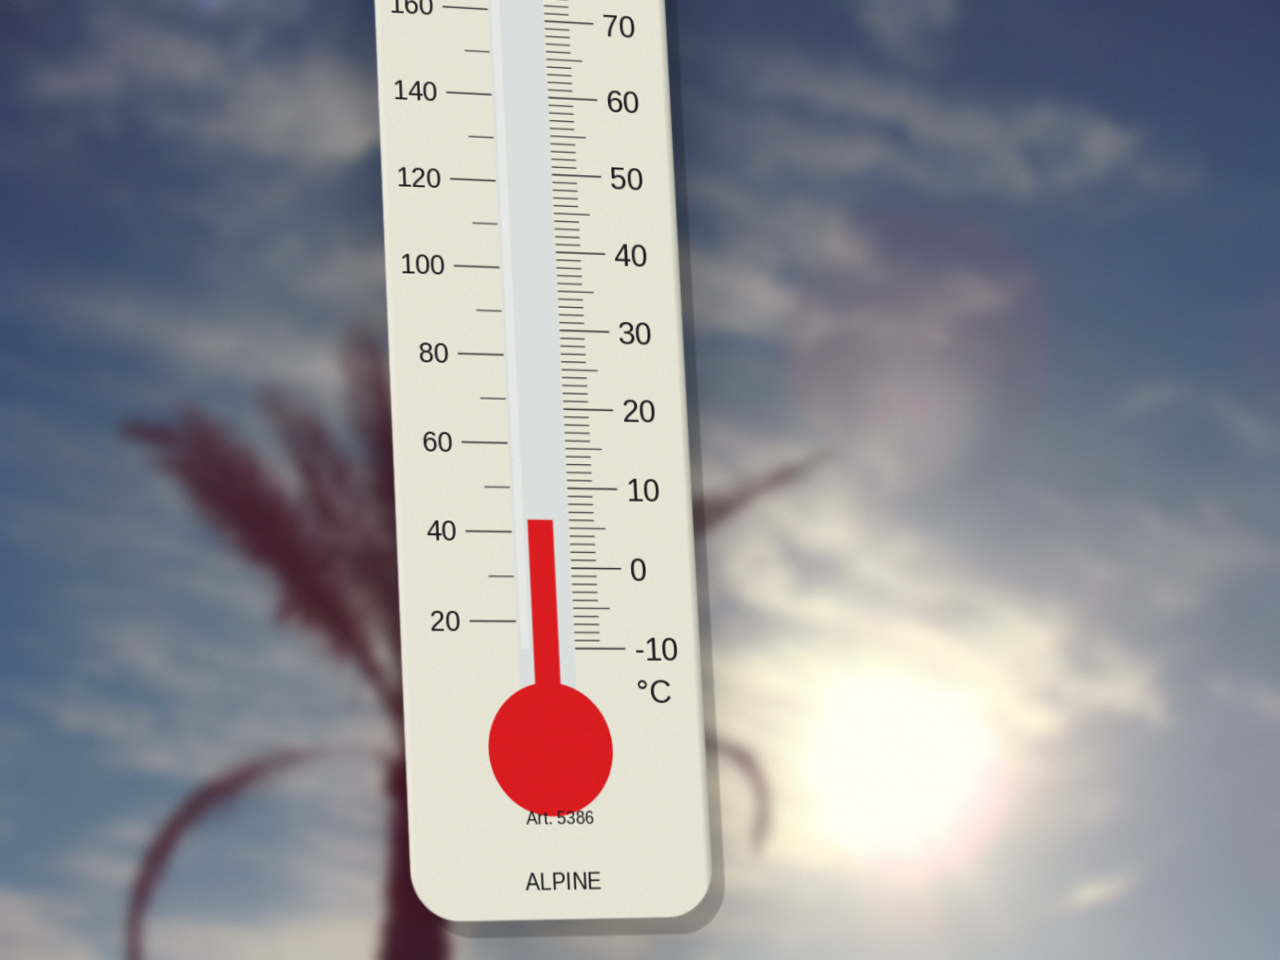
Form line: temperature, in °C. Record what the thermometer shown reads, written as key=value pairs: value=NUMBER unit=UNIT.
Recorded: value=6 unit=°C
